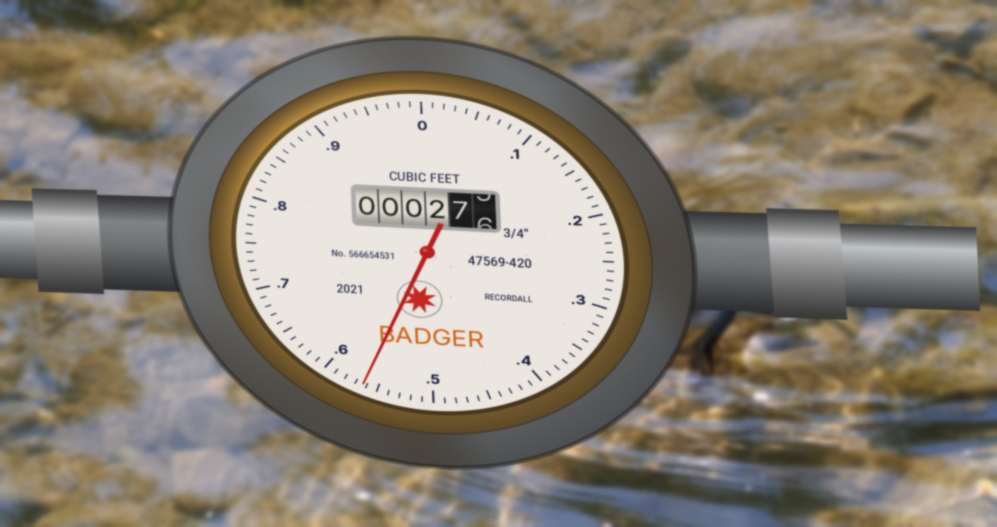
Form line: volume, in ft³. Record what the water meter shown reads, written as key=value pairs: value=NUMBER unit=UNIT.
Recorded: value=275.56 unit=ft³
